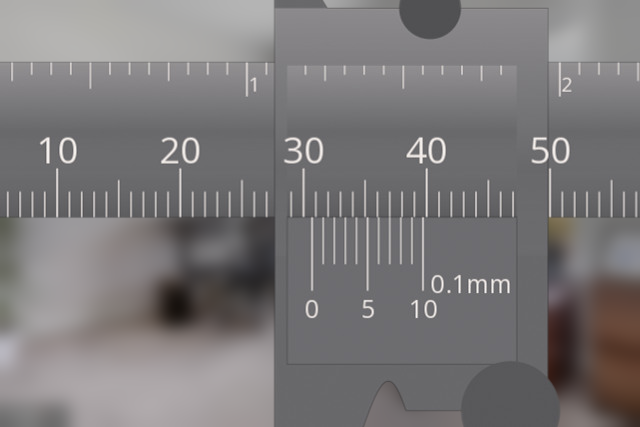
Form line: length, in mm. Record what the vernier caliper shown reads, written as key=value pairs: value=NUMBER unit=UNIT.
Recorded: value=30.7 unit=mm
